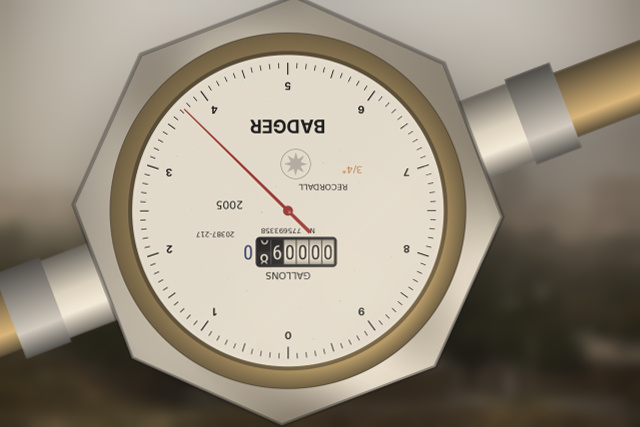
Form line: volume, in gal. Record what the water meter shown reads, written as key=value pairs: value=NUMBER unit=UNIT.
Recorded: value=983.7 unit=gal
